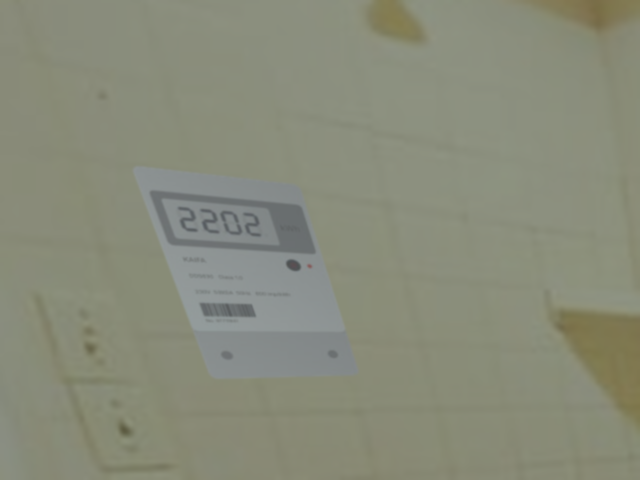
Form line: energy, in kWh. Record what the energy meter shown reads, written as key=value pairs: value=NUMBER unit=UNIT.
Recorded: value=2202 unit=kWh
